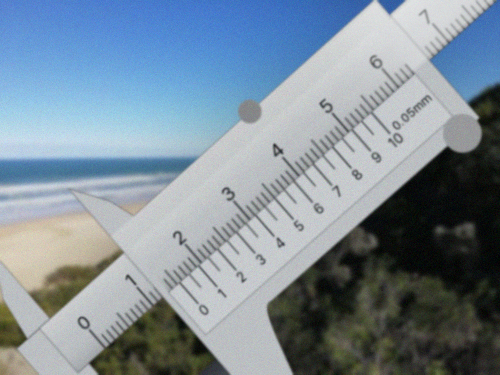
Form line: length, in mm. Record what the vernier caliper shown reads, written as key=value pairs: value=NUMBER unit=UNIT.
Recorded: value=15.5 unit=mm
